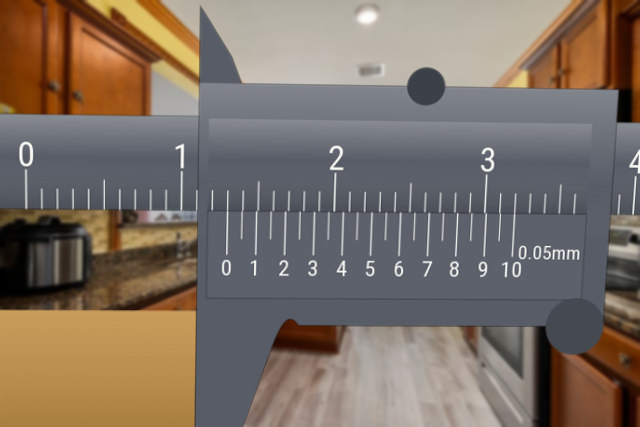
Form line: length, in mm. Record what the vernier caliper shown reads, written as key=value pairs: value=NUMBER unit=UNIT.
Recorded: value=13.0 unit=mm
